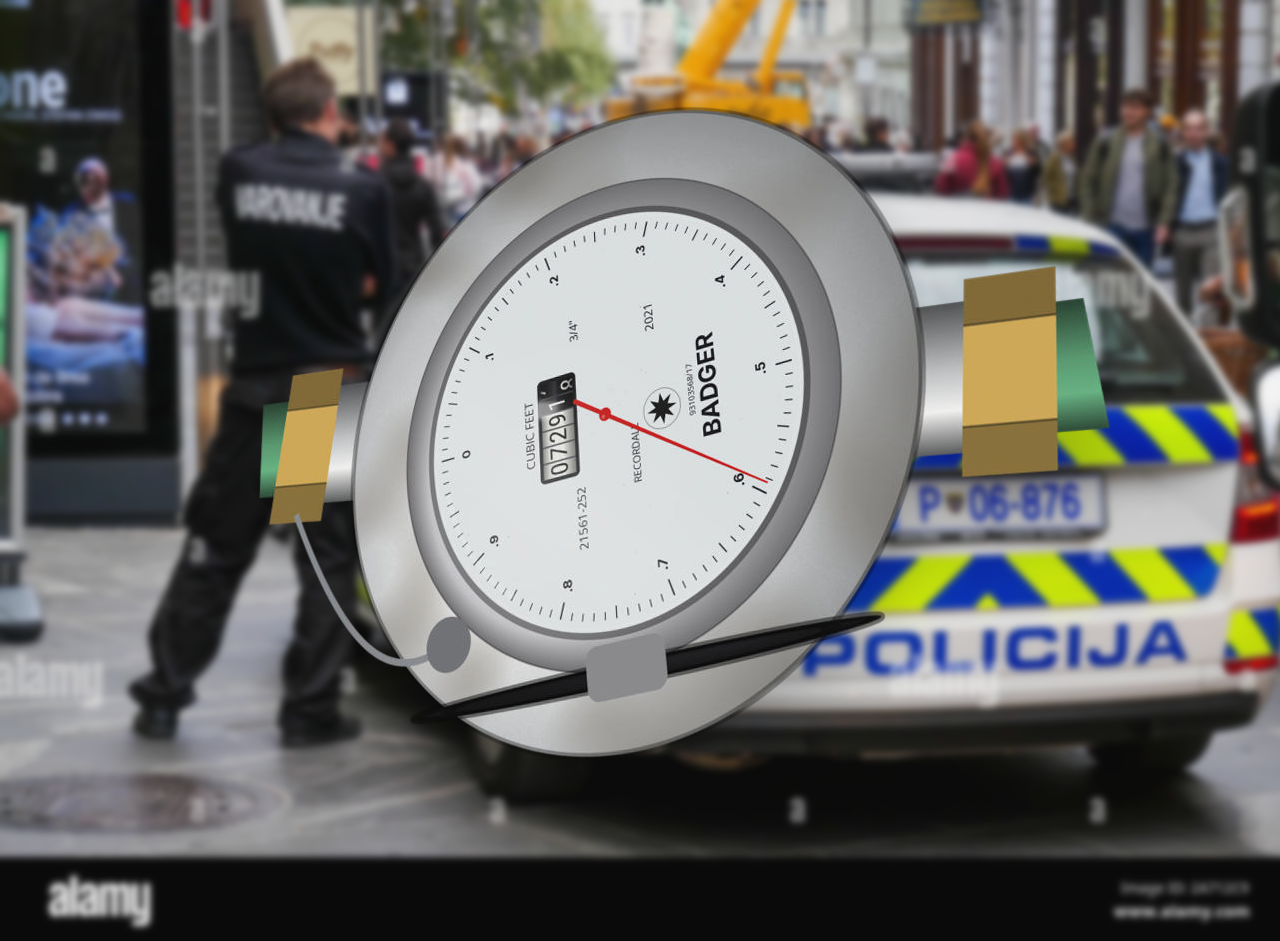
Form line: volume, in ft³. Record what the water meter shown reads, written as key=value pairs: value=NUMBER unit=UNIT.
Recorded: value=72917.59 unit=ft³
